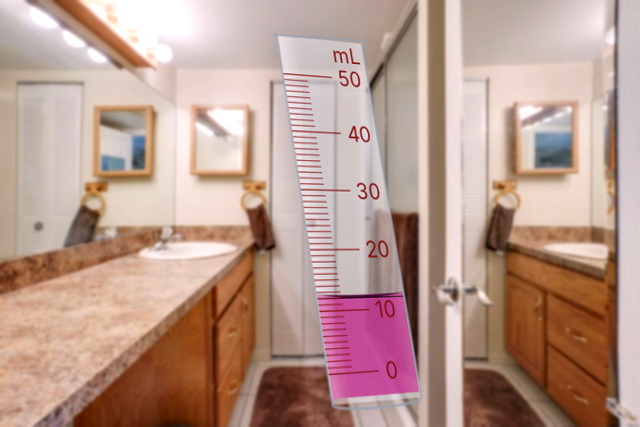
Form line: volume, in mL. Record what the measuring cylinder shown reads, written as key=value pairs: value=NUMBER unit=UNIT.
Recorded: value=12 unit=mL
